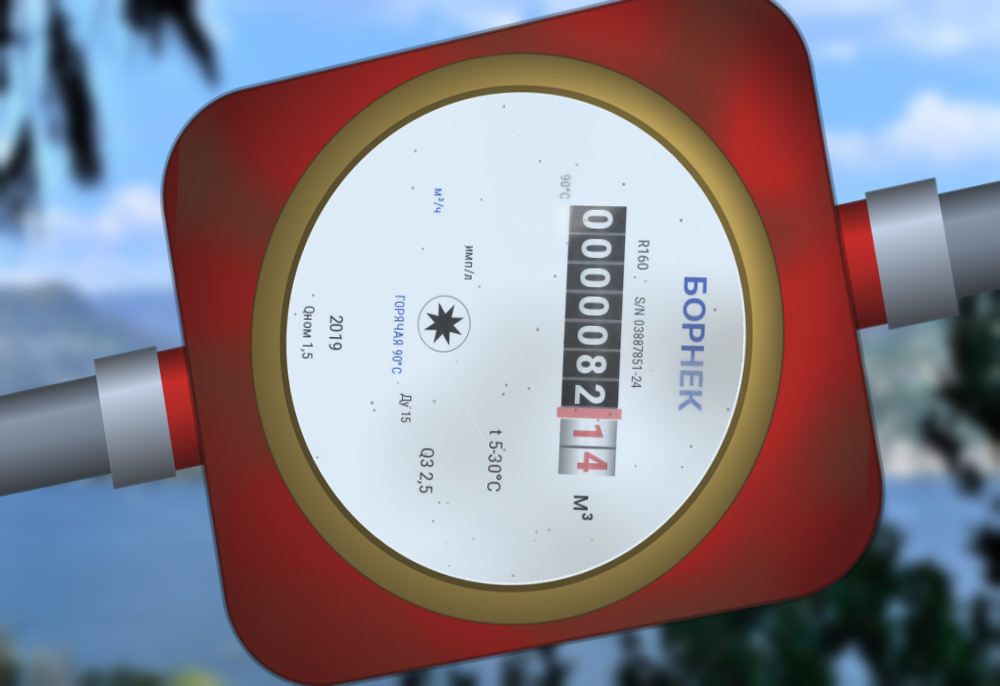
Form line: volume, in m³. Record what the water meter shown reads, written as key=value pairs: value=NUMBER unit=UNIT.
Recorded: value=82.14 unit=m³
